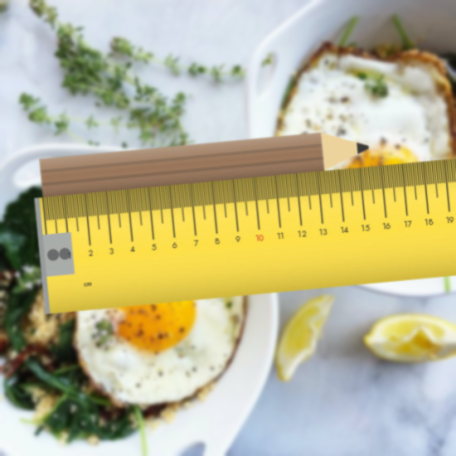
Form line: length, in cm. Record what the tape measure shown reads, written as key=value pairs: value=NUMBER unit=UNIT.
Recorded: value=15.5 unit=cm
